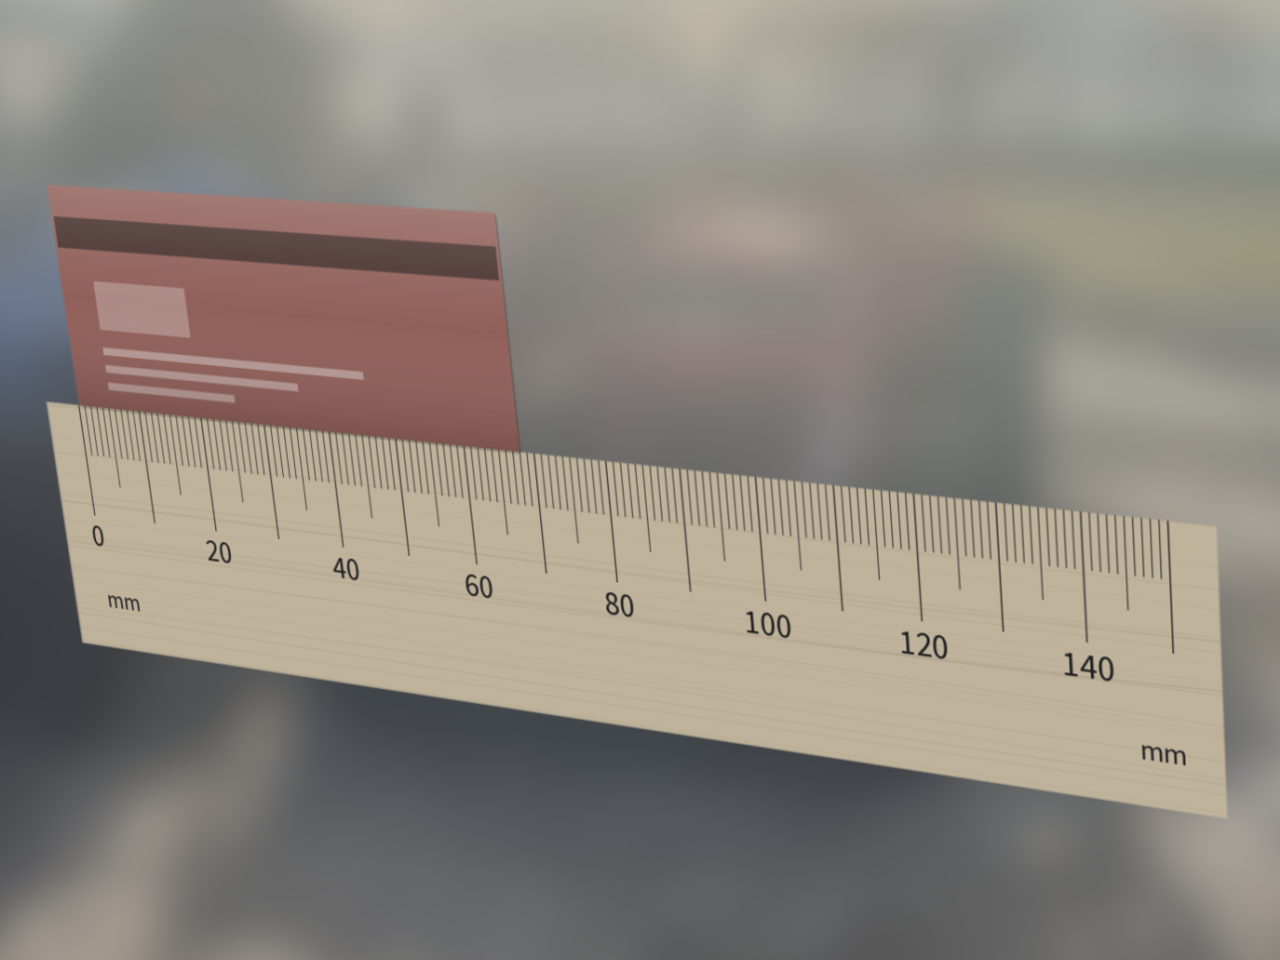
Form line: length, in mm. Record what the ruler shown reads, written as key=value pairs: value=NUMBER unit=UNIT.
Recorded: value=68 unit=mm
